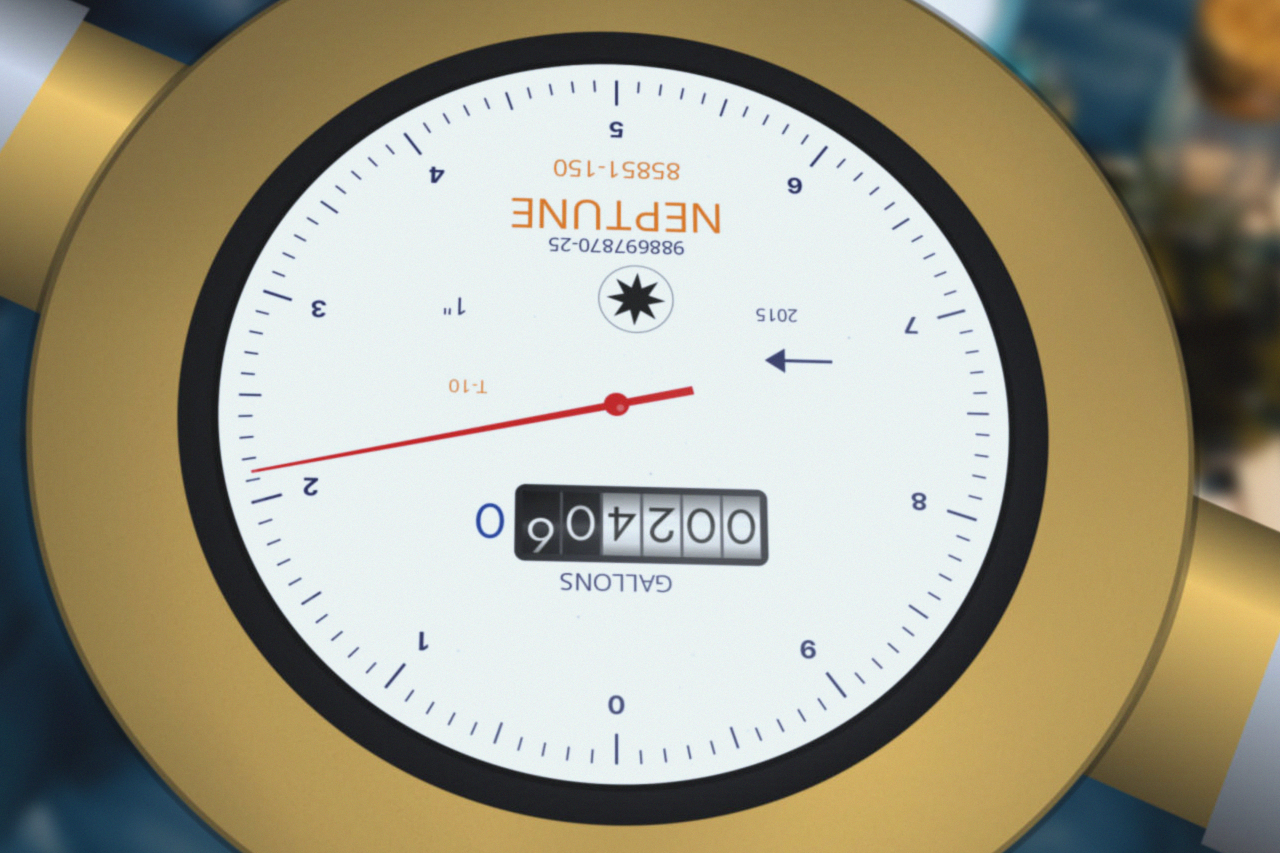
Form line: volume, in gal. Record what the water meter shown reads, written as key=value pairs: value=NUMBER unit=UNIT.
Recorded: value=24062.1 unit=gal
